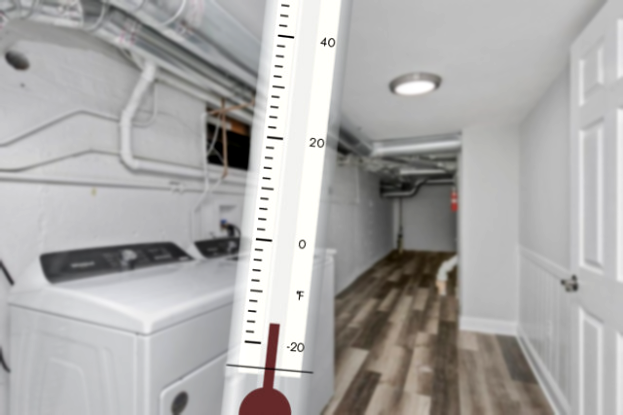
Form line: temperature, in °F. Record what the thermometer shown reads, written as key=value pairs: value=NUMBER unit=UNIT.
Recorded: value=-16 unit=°F
